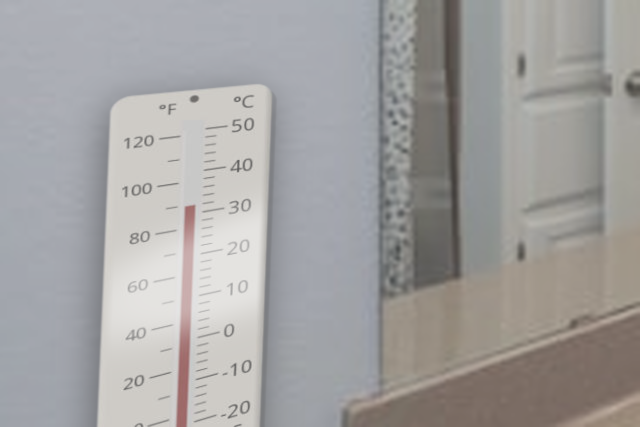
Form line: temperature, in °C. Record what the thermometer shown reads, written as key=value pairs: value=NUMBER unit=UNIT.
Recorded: value=32 unit=°C
